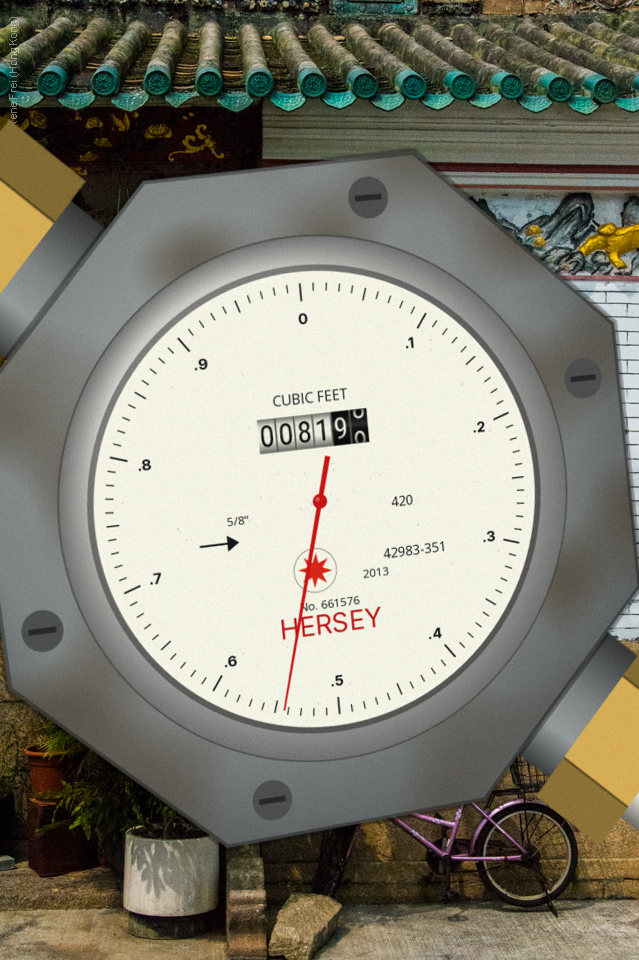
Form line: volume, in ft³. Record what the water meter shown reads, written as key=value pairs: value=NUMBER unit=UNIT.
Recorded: value=8198.54 unit=ft³
